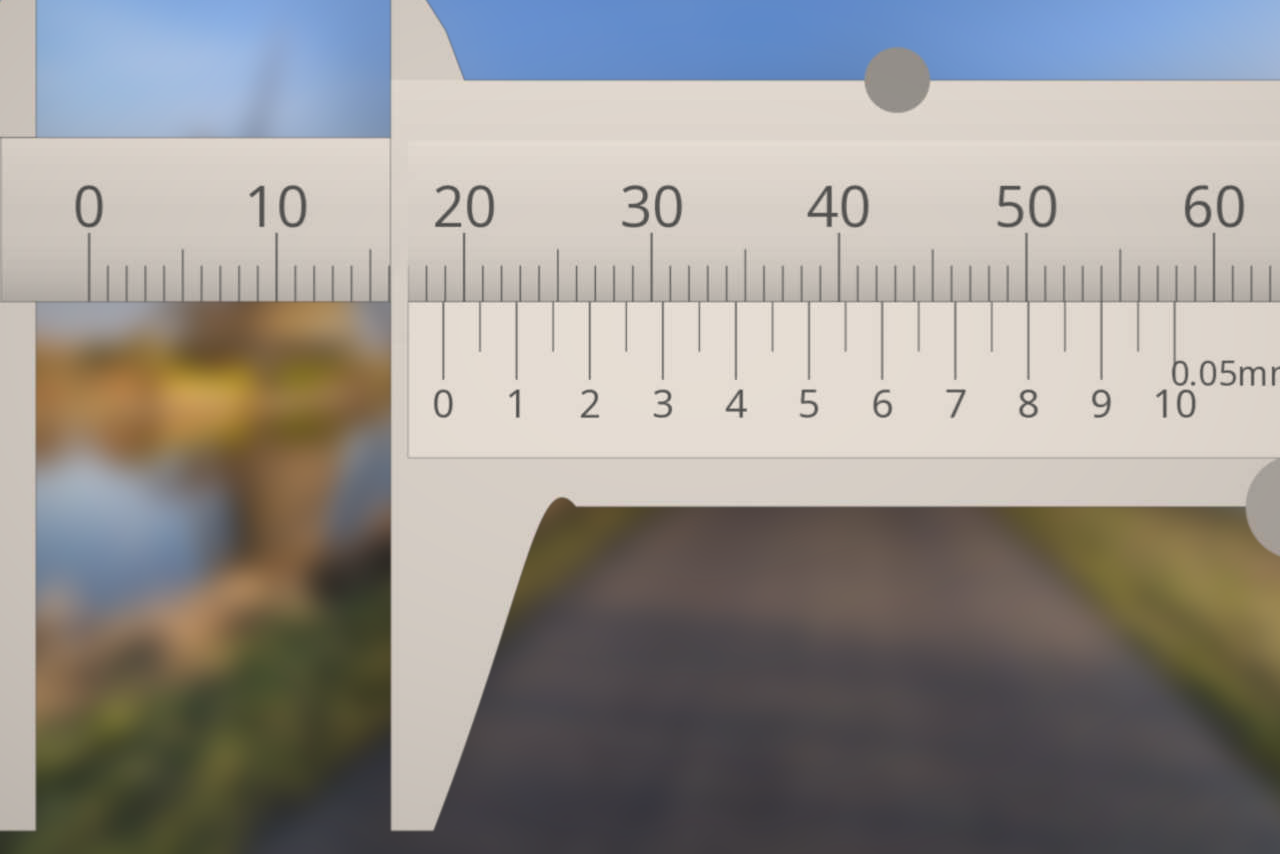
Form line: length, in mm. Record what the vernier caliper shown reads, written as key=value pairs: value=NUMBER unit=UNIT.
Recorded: value=18.9 unit=mm
